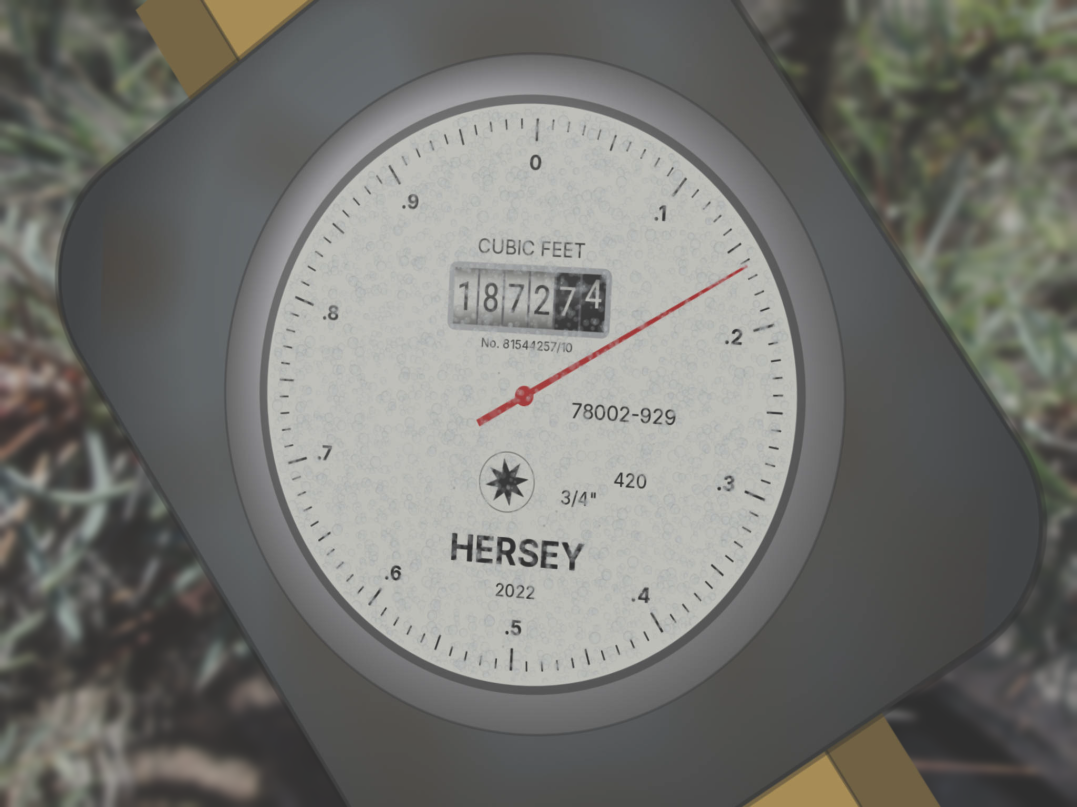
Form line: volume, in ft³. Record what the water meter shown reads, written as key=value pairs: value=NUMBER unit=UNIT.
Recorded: value=187274.16 unit=ft³
